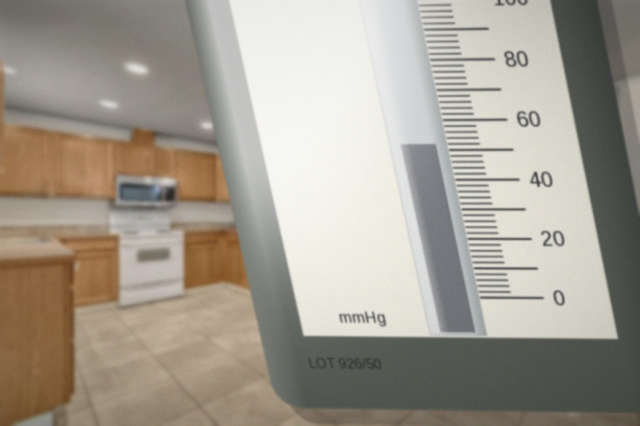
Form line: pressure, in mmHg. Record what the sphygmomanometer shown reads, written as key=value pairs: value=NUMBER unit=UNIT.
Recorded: value=52 unit=mmHg
